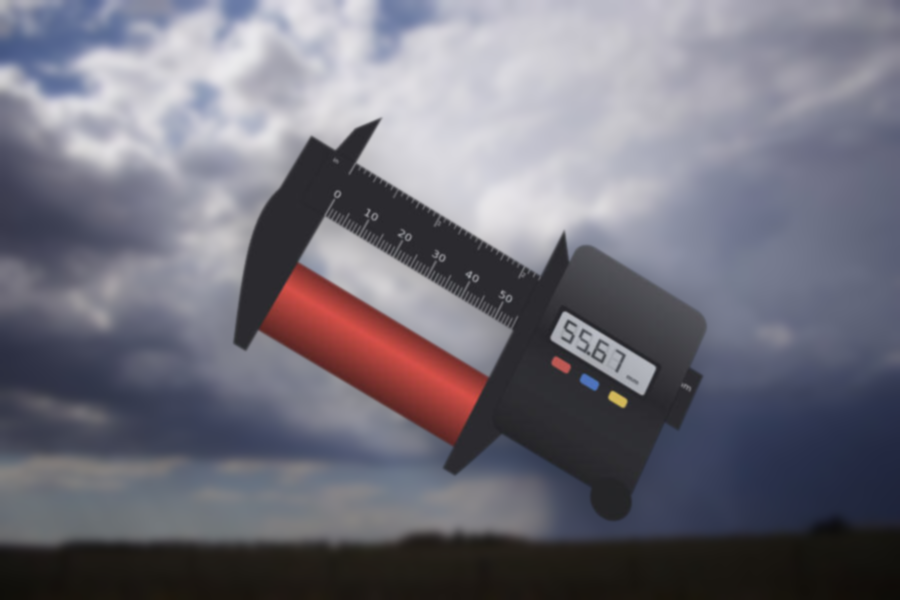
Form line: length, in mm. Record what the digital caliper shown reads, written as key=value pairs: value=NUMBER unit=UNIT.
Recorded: value=55.67 unit=mm
